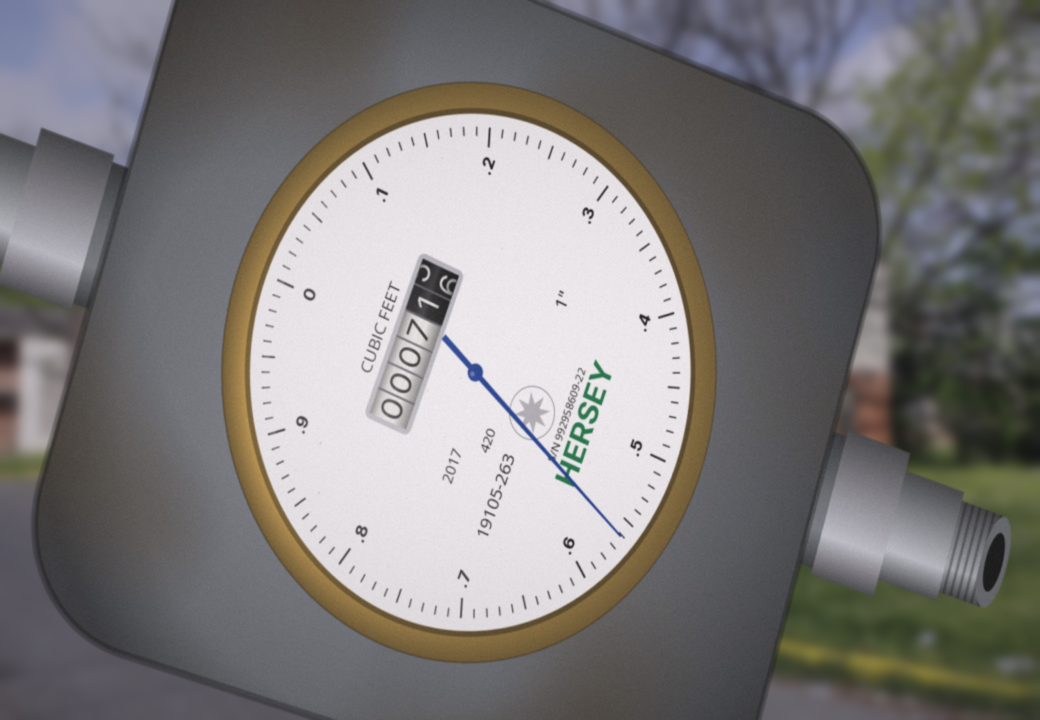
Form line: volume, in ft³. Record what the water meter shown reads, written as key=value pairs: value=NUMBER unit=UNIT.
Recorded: value=715.56 unit=ft³
